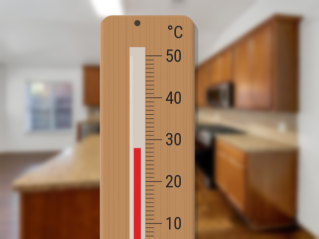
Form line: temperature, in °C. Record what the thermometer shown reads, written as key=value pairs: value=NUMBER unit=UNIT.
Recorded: value=28 unit=°C
